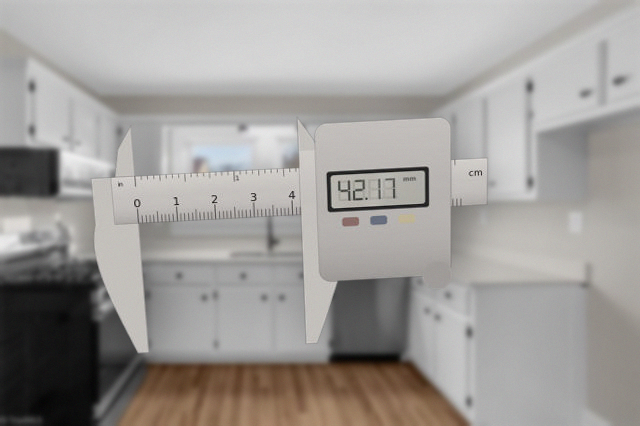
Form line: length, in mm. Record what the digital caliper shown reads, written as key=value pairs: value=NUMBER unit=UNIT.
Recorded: value=42.17 unit=mm
